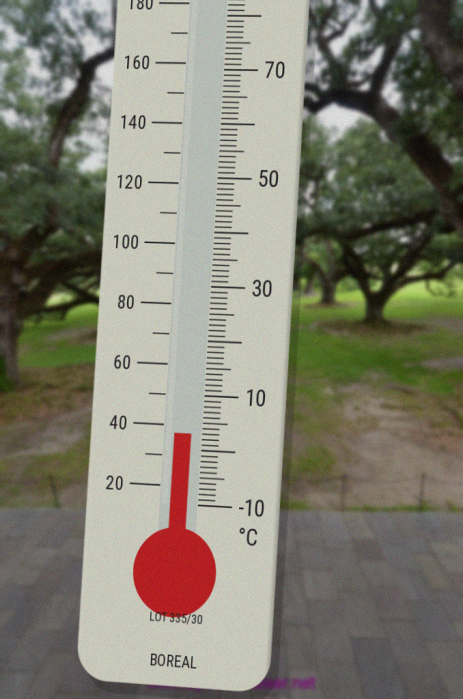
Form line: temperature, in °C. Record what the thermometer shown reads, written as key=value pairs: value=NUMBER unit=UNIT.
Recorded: value=3 unit=°C
